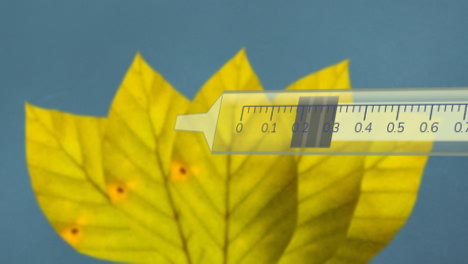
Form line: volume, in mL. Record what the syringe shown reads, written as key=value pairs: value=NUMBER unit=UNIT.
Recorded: value=0.18 unit=mL
